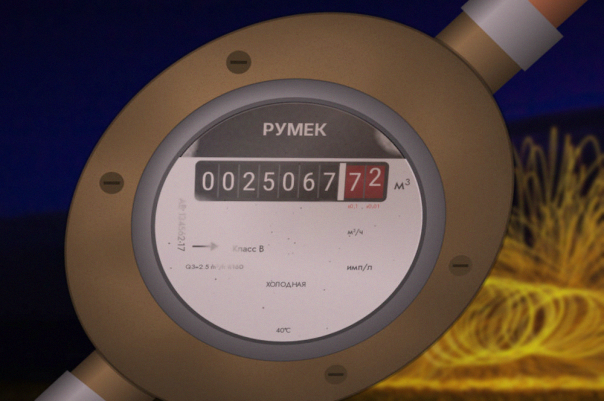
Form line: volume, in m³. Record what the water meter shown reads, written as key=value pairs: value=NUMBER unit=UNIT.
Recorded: value=25067.72 unit=m³
